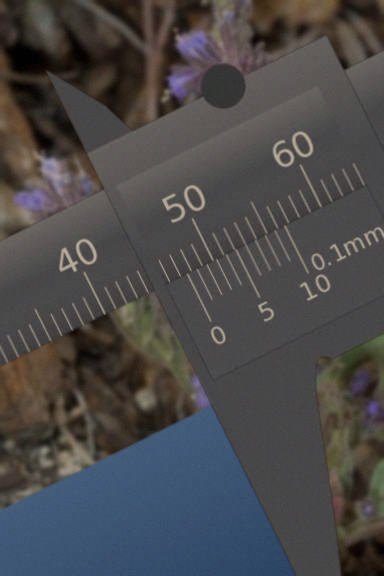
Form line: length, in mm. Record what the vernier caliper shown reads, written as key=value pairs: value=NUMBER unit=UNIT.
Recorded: value=47.6 unit=mm
